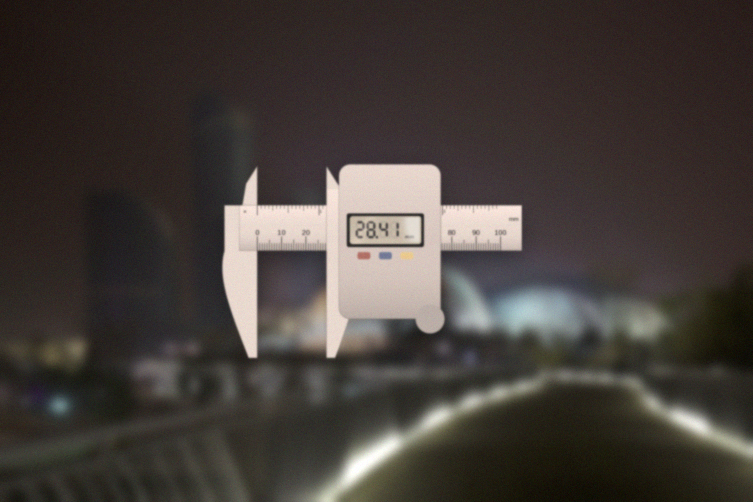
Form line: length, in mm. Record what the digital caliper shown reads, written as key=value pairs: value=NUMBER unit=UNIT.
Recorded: value=28.41 unit=mm
